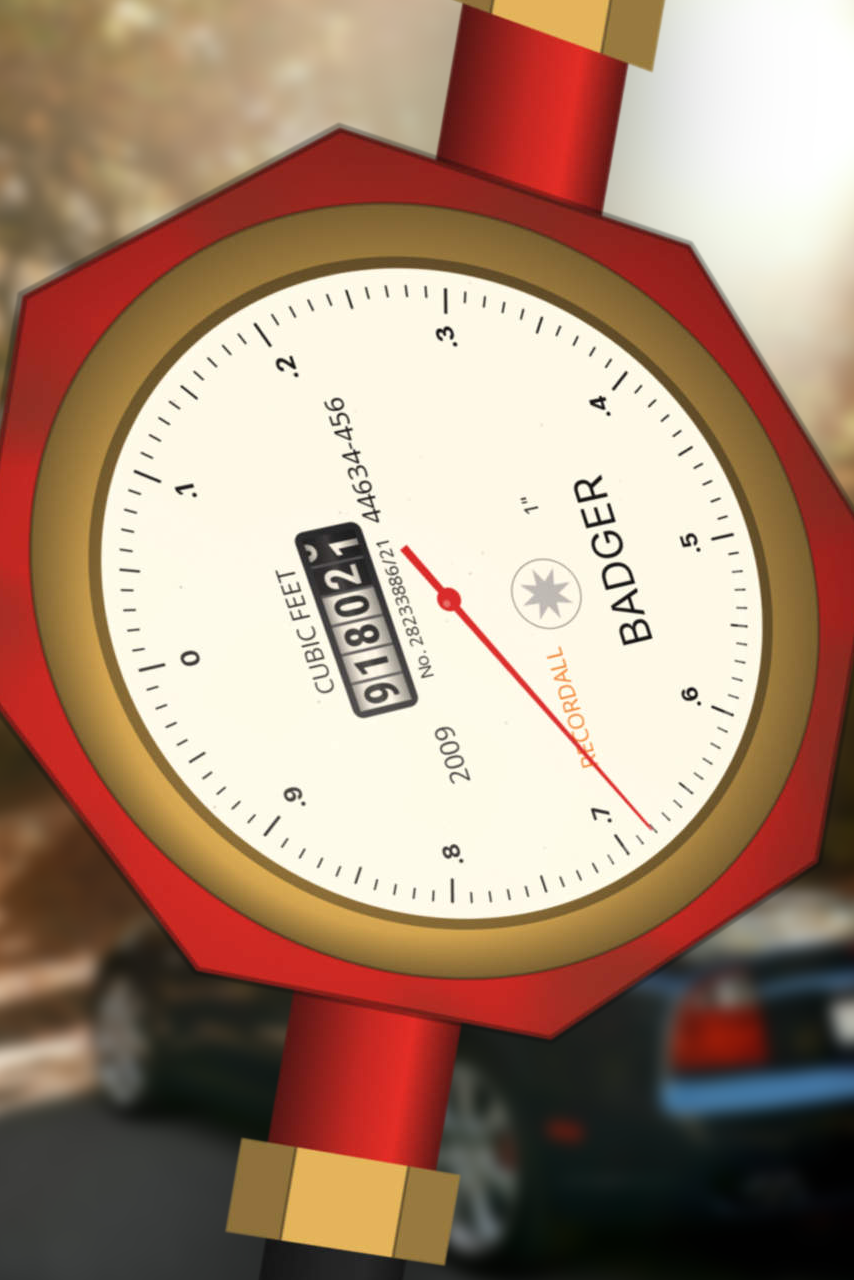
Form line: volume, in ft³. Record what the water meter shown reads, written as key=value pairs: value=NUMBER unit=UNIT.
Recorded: value=918020.68 unit=ft³
